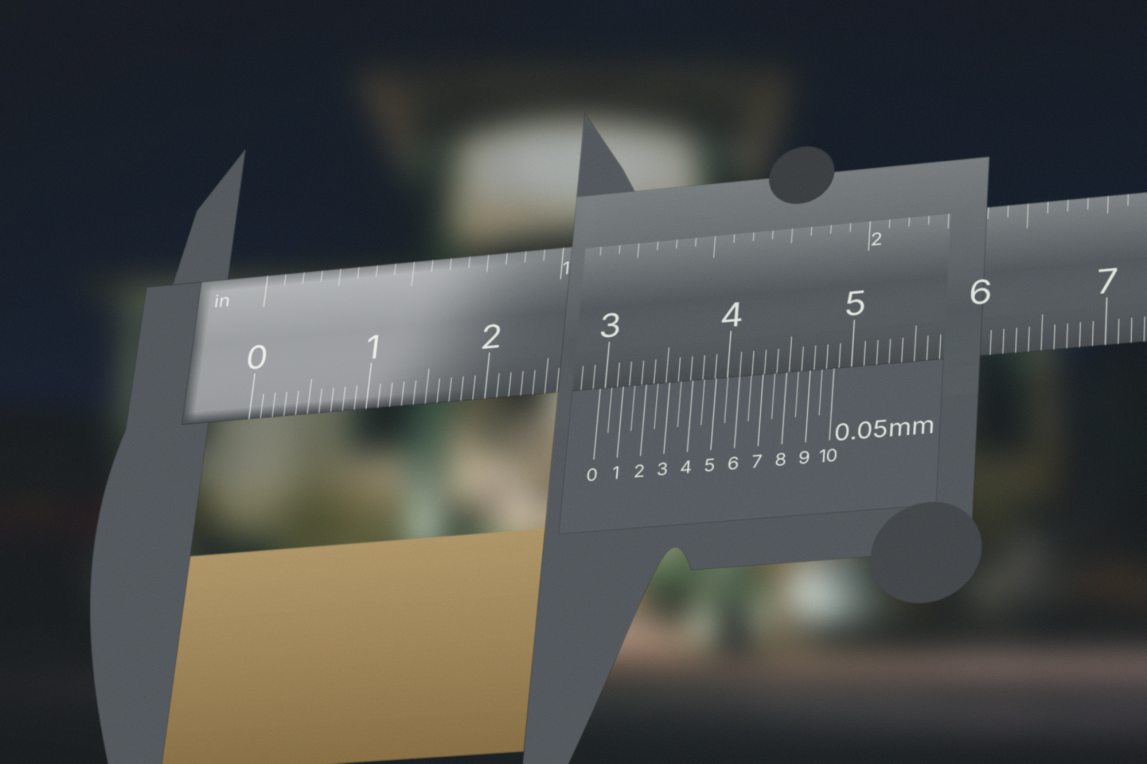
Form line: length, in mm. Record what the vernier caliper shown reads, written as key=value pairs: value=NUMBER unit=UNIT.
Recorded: value=29.6 unit=mm
